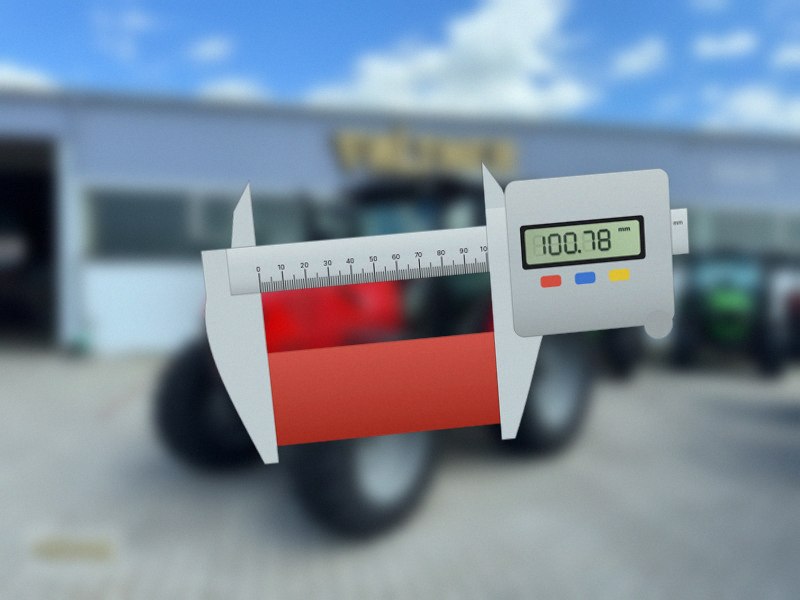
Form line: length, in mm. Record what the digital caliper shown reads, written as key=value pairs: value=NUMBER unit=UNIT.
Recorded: value=100.78 unit=mm
